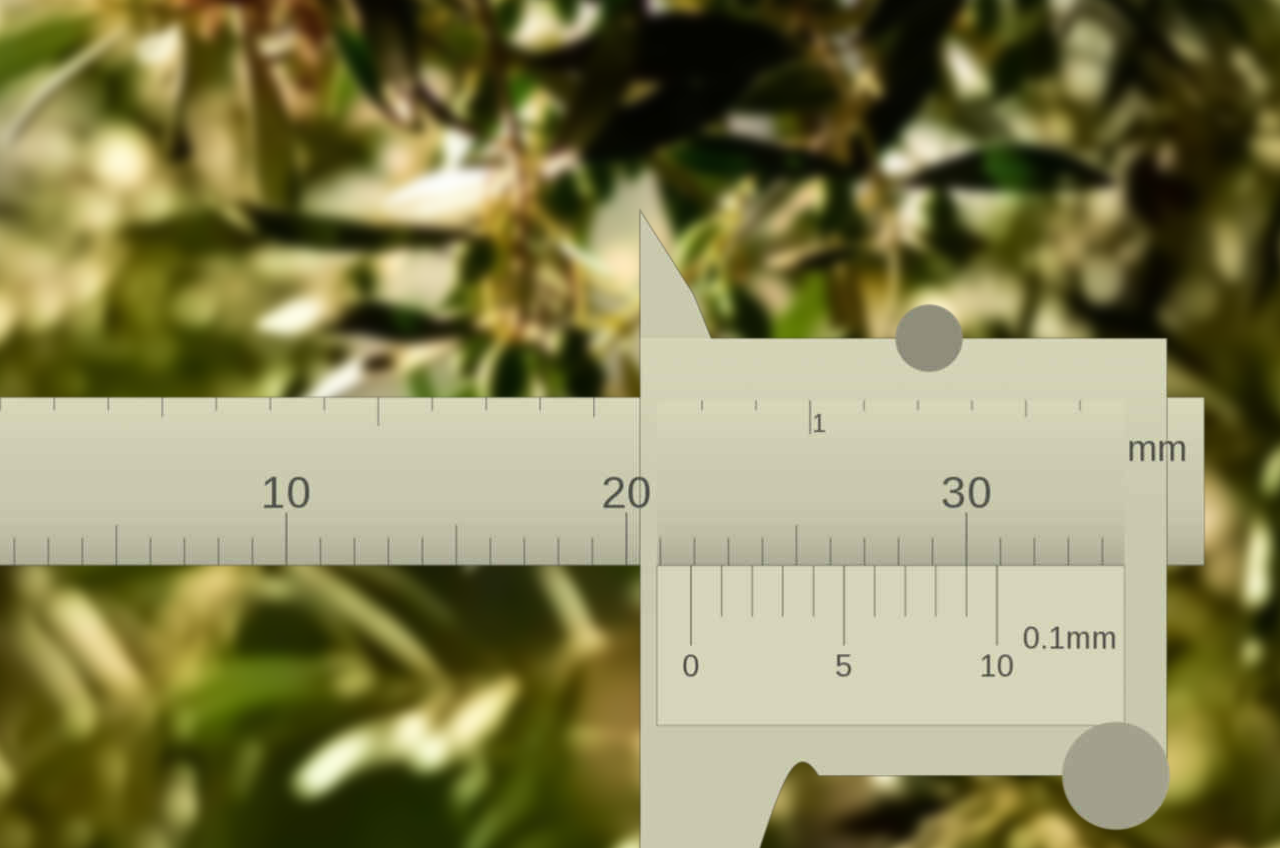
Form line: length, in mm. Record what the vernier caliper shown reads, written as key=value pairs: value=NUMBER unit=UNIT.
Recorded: value=21.9 unit=mm
